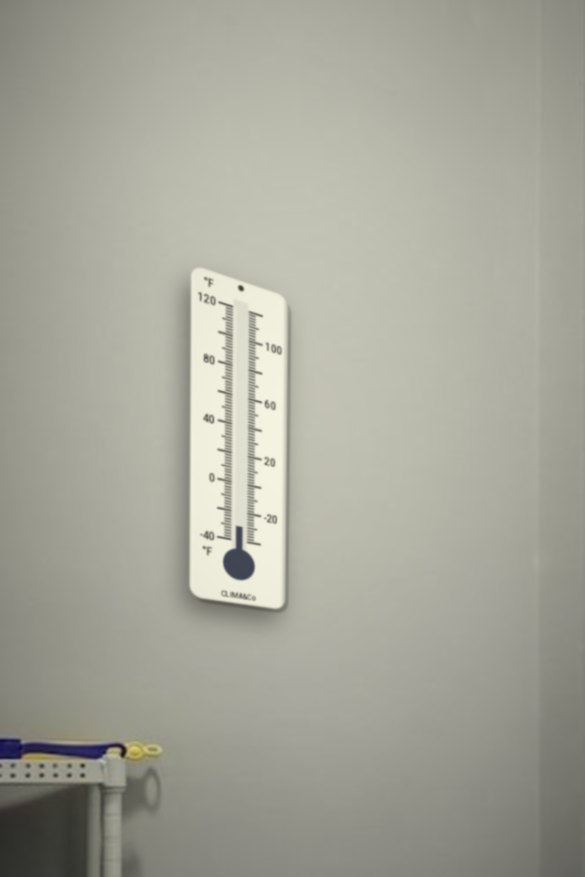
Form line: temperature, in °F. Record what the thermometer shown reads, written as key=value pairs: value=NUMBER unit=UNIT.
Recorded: value=-30 unit=°F
